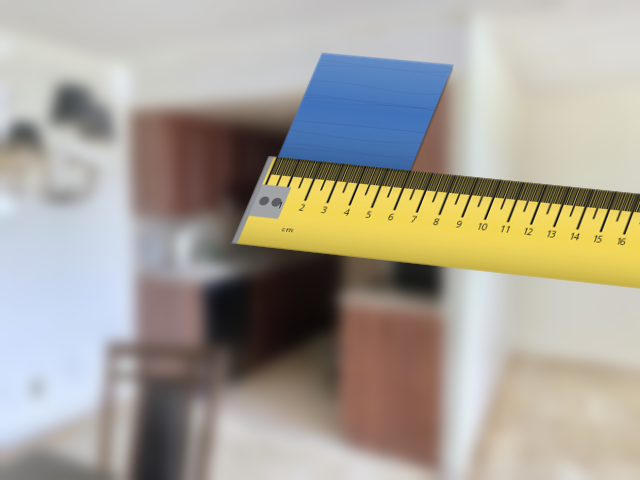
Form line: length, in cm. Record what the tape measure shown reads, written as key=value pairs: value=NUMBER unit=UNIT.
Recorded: value=6 unit=cm
